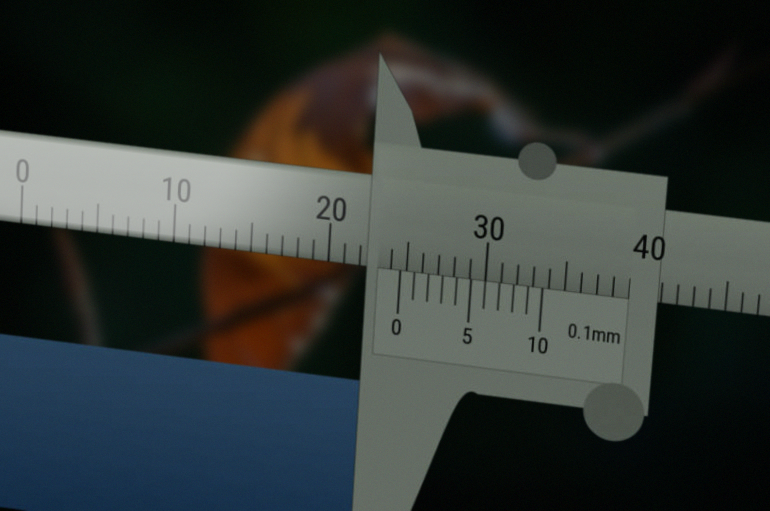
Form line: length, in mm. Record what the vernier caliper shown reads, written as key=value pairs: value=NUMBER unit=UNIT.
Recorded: value=24.6 unit=mm
